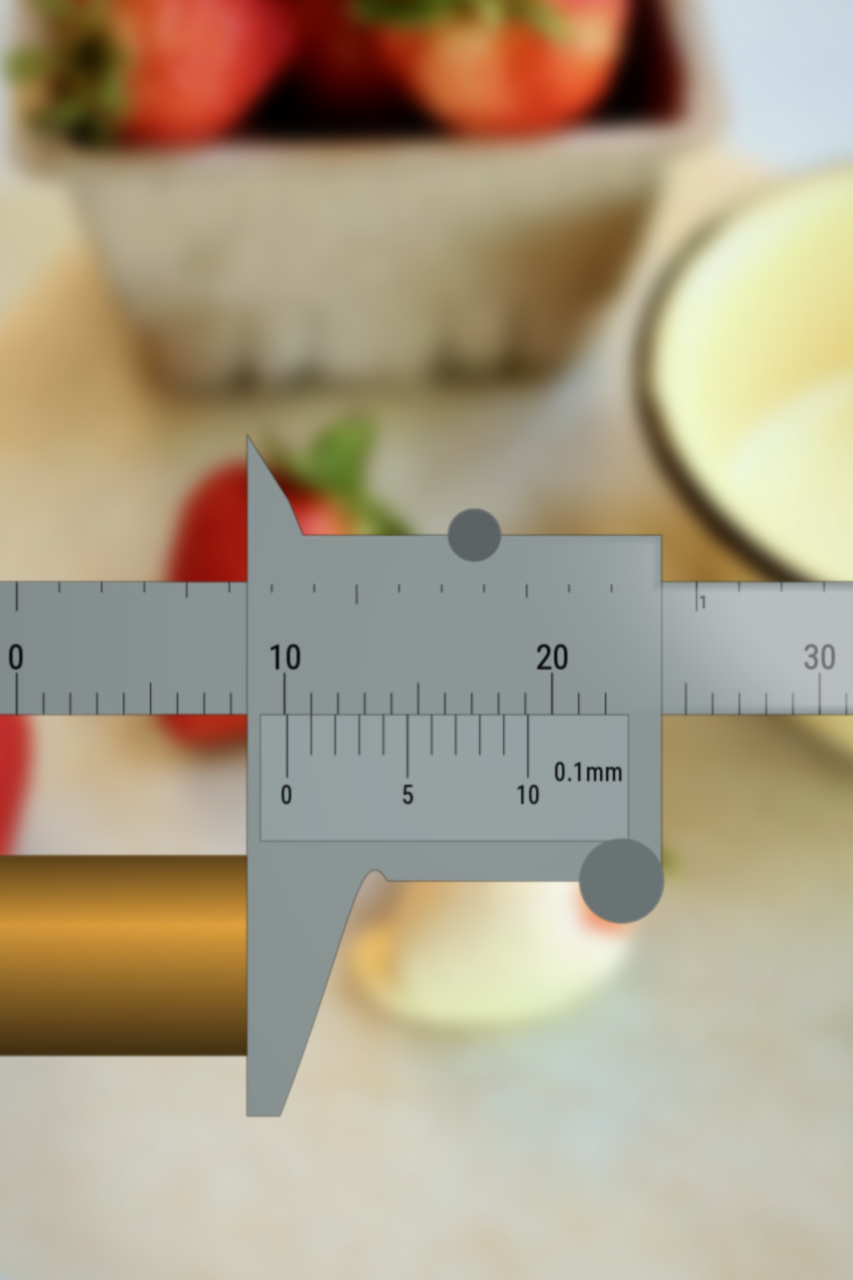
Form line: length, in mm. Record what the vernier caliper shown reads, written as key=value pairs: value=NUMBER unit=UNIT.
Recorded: value=10.1 unit=mm
